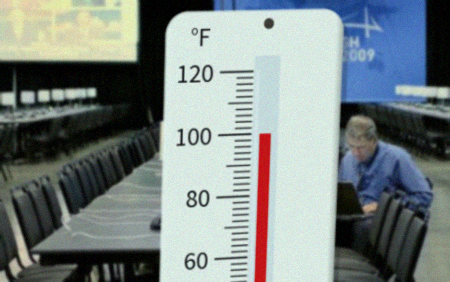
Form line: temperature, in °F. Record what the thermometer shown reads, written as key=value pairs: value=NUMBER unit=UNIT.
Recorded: value=100 unit=°F
